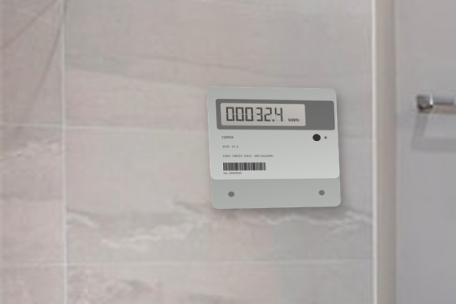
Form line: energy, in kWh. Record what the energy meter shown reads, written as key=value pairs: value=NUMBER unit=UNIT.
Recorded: value=32.4 unit=kWh
